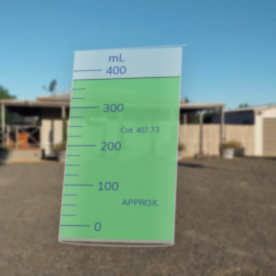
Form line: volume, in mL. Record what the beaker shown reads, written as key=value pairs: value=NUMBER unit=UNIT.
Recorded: value=375 unit=mL
